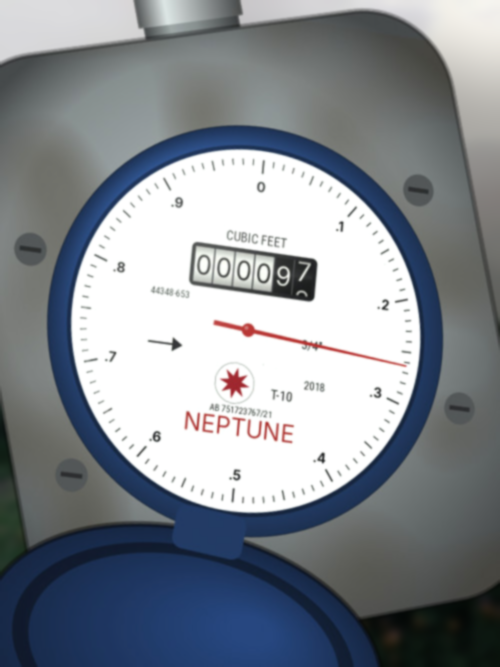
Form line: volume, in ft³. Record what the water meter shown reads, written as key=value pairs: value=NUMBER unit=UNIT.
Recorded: value=97.26 unit=ft³
